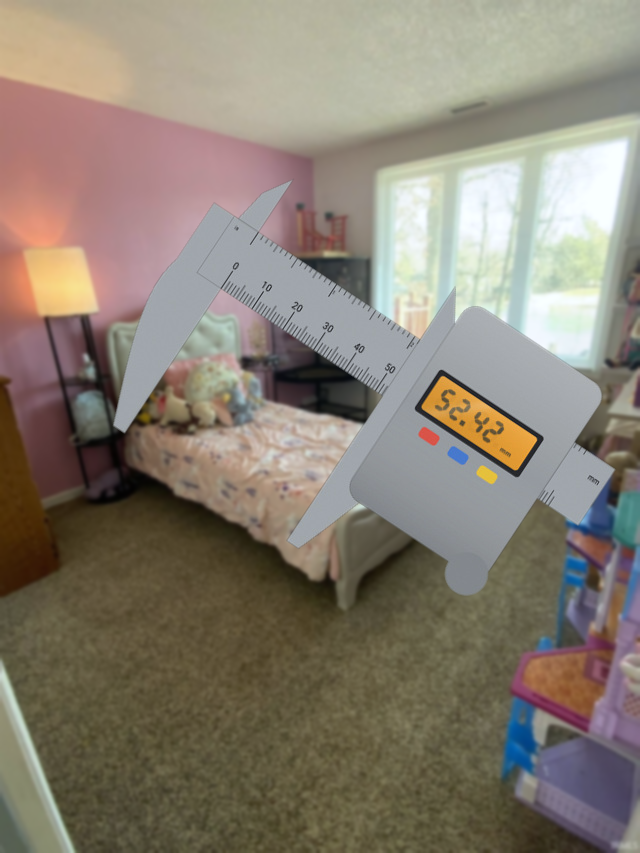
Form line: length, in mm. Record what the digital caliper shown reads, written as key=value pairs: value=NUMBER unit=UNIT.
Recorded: value=52.42 unit=mm
